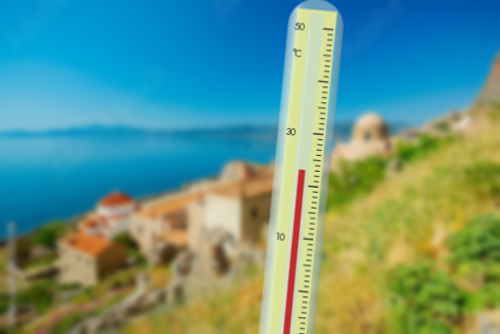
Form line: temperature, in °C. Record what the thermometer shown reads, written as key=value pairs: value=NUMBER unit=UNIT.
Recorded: value=23 unit=°C
